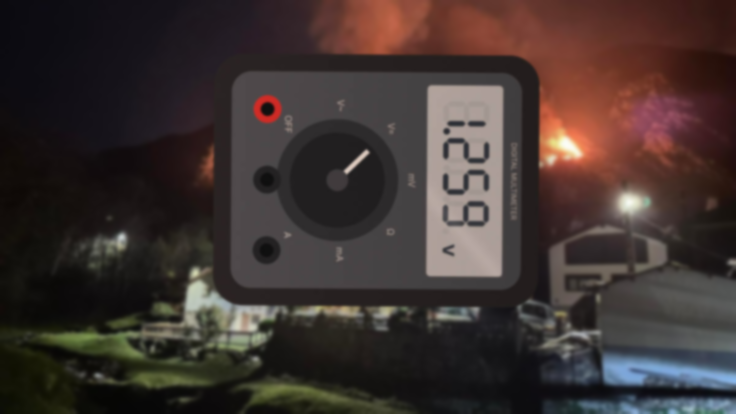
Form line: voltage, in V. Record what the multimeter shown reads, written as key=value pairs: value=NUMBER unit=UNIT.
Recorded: value=1.259 unit=V
